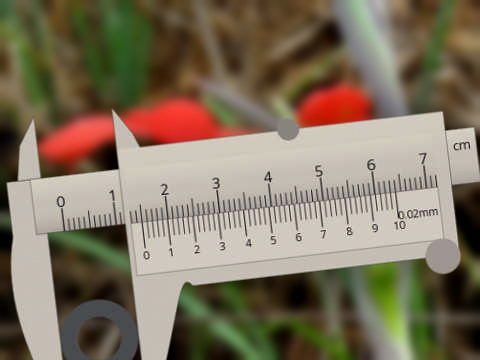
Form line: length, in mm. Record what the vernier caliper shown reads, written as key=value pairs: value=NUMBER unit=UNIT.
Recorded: value=15.0 unit=mm
